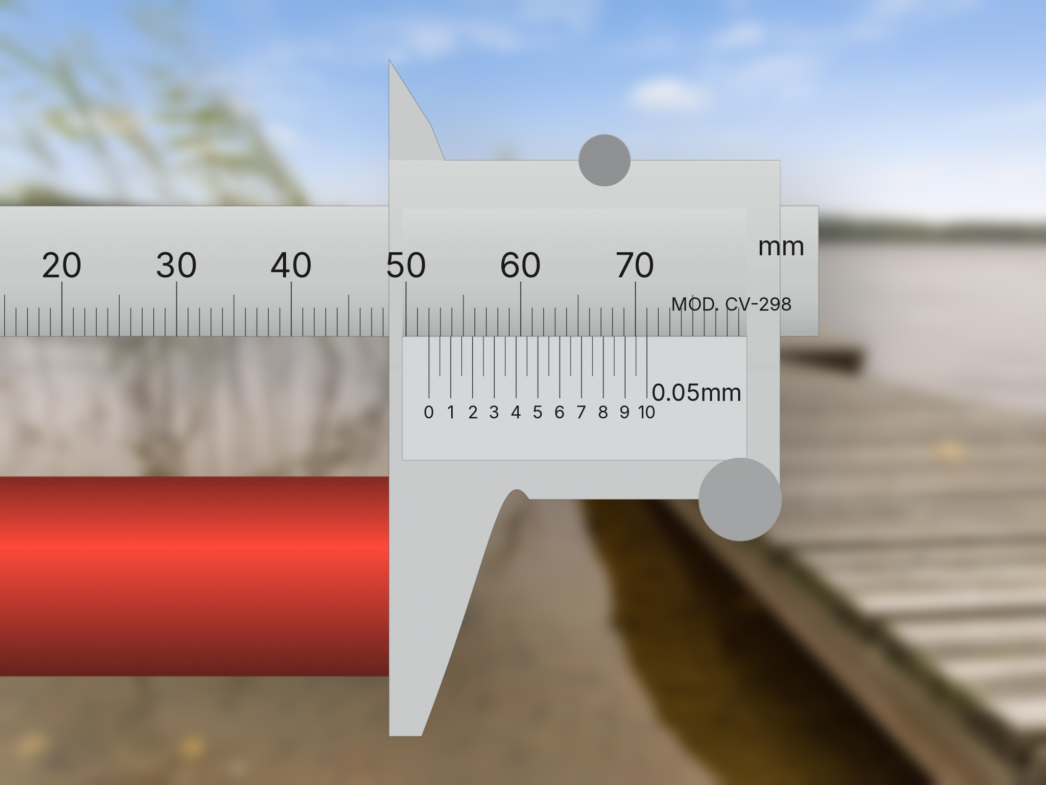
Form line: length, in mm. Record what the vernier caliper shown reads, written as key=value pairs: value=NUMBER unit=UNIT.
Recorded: value=52.0 unit=mm
